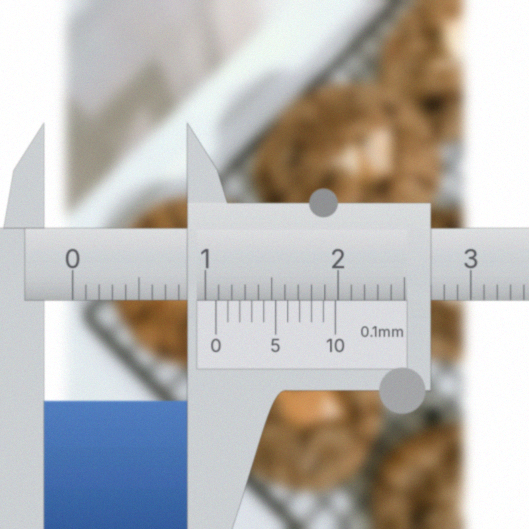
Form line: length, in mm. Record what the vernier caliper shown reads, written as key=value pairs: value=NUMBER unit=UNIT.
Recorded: value=10.8 unit=mm
